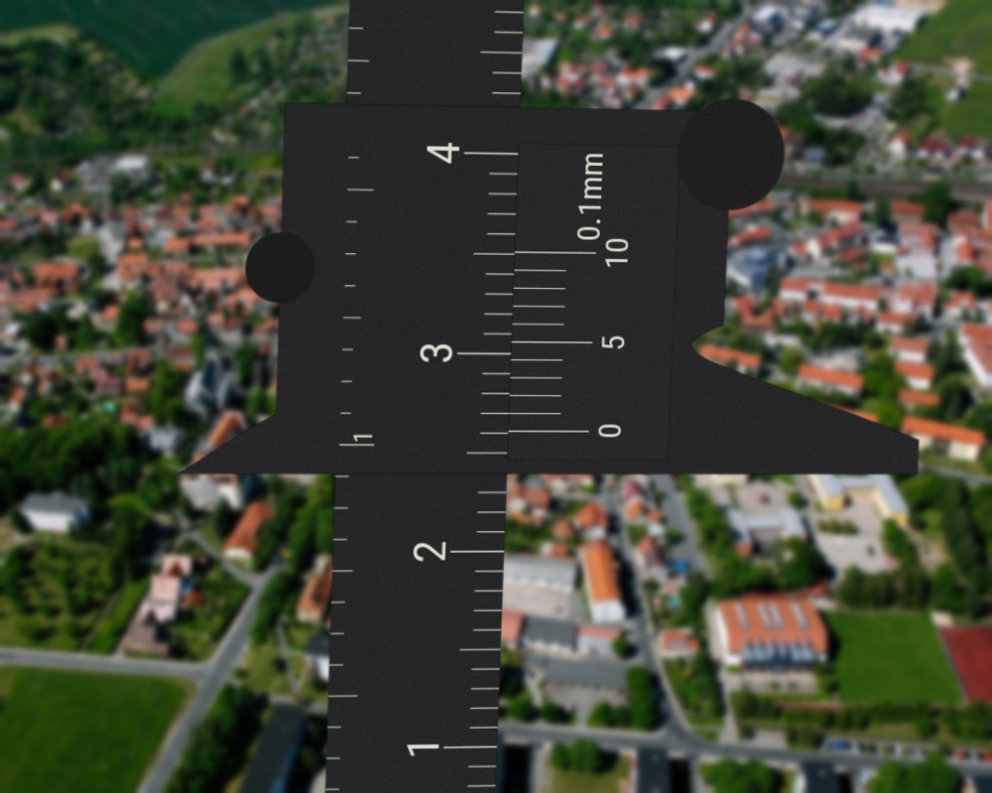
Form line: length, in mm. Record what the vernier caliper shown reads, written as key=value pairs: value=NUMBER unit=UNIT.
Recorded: value=26.1 unit=mm
